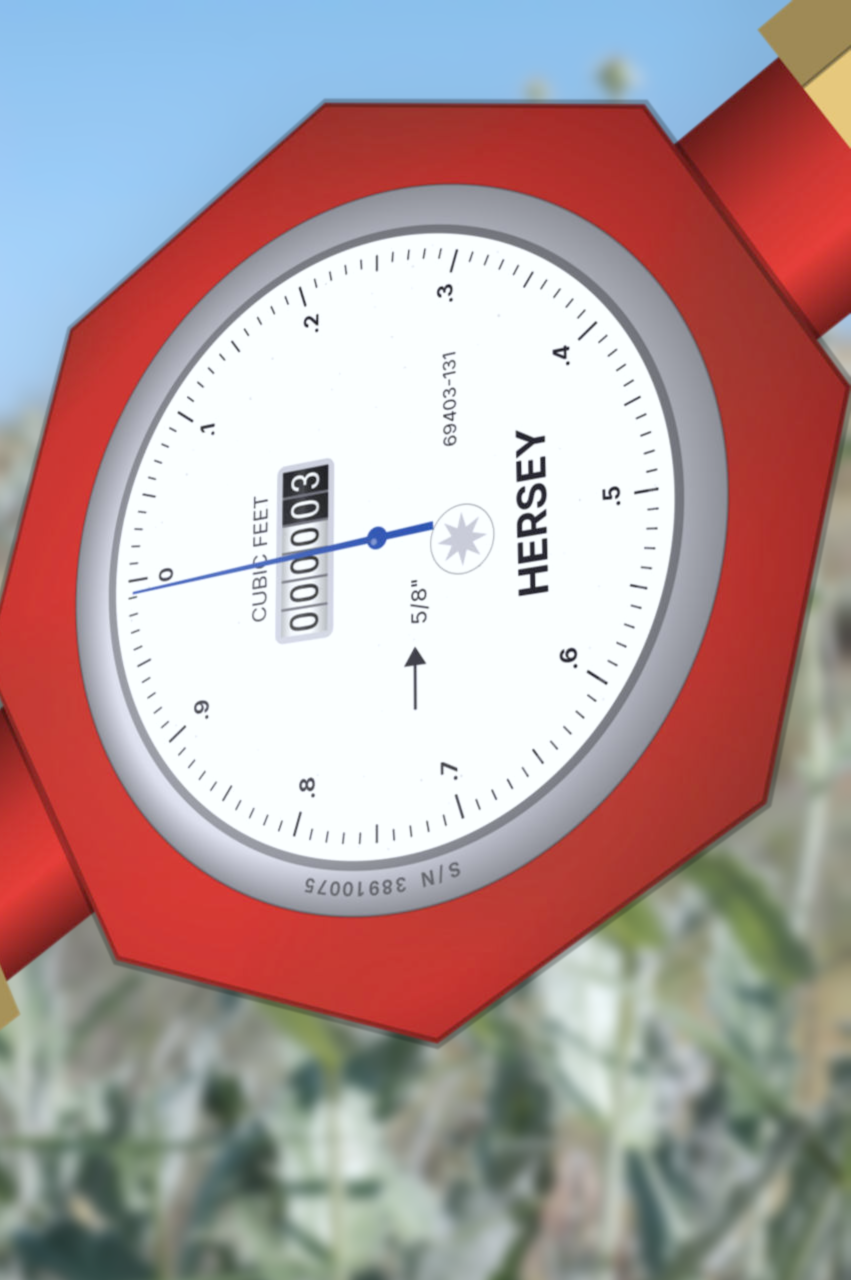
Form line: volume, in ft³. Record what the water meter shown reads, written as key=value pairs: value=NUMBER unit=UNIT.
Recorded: value=2.99 unit=ft³
